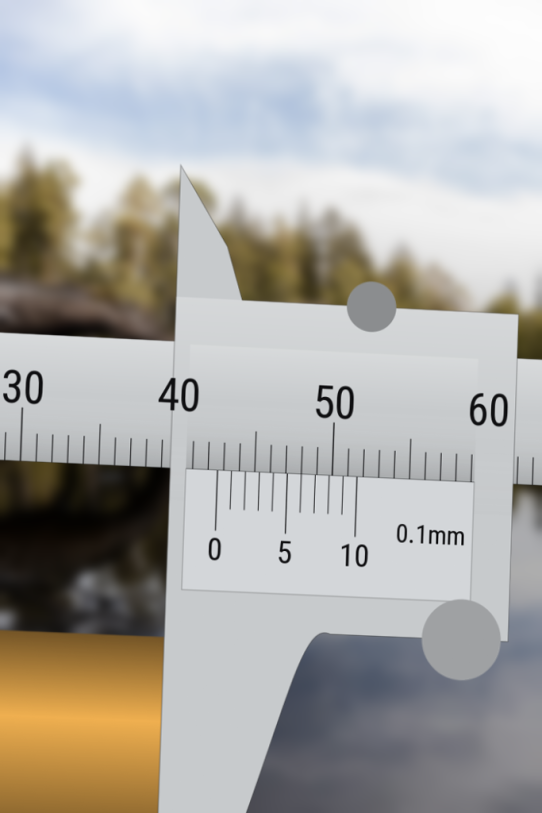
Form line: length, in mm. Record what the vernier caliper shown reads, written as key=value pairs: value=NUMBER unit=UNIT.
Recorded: value=42.6 unit=mm
